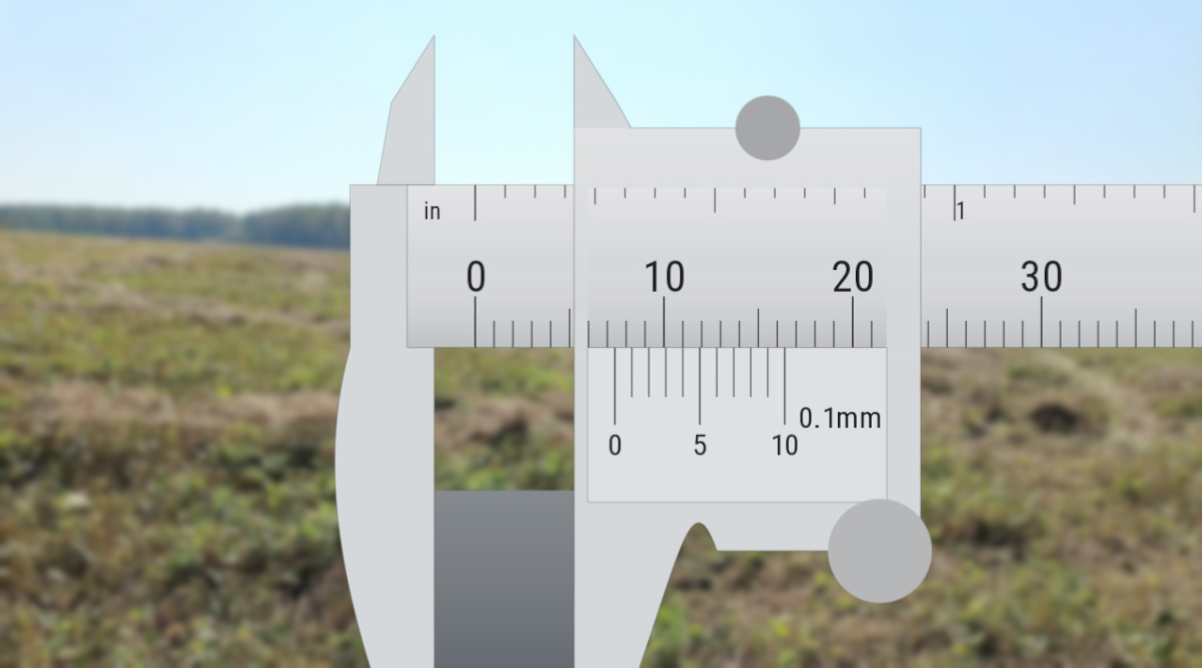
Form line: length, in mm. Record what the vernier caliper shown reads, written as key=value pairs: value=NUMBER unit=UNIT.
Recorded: value=7.4 unit=mm
